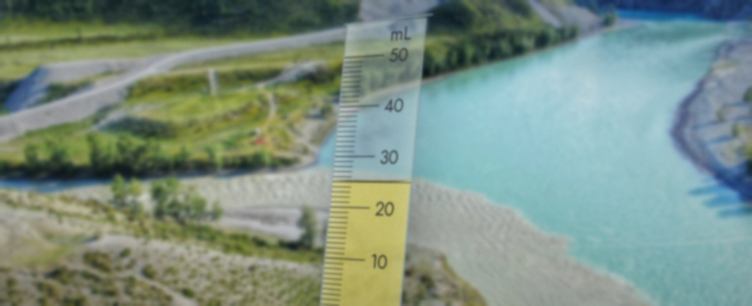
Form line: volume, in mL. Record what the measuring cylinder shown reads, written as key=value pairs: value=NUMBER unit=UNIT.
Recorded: value=25 unit=mL
